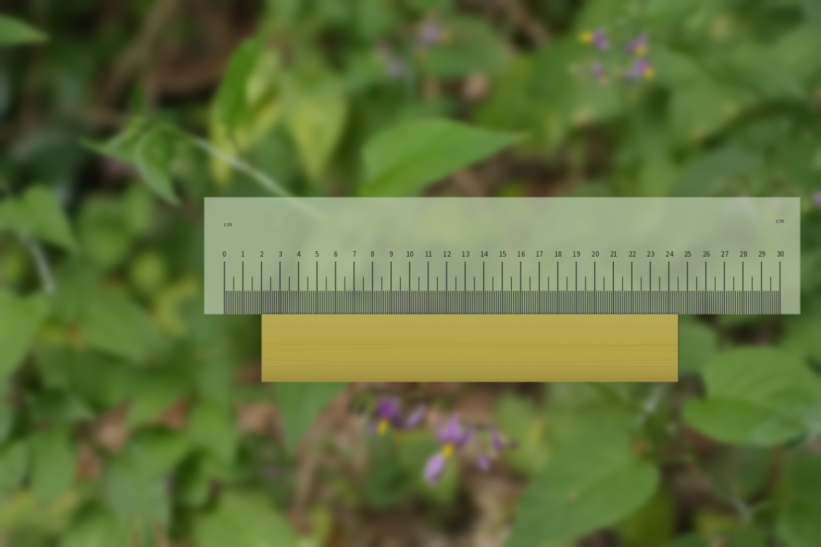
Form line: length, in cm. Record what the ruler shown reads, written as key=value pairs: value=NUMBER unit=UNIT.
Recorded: value=22.5 unit=cm
